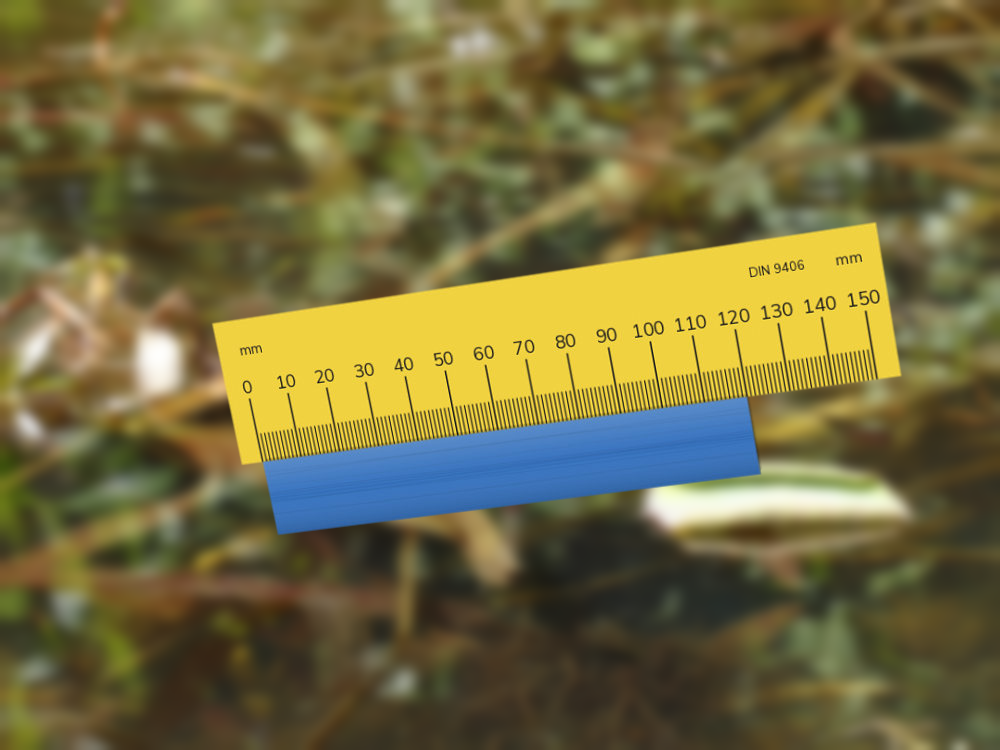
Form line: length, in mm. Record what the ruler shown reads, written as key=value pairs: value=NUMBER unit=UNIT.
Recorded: value=120 unit=mm
